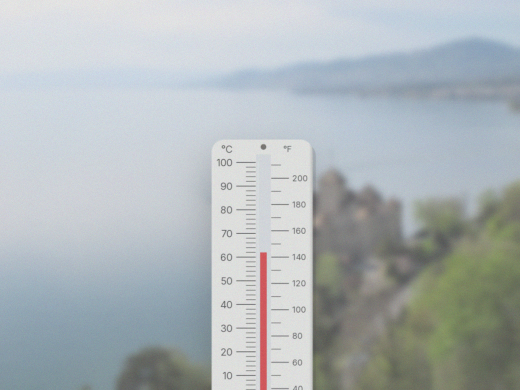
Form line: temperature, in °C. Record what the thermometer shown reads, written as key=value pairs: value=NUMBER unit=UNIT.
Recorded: value=62 unit=°C
